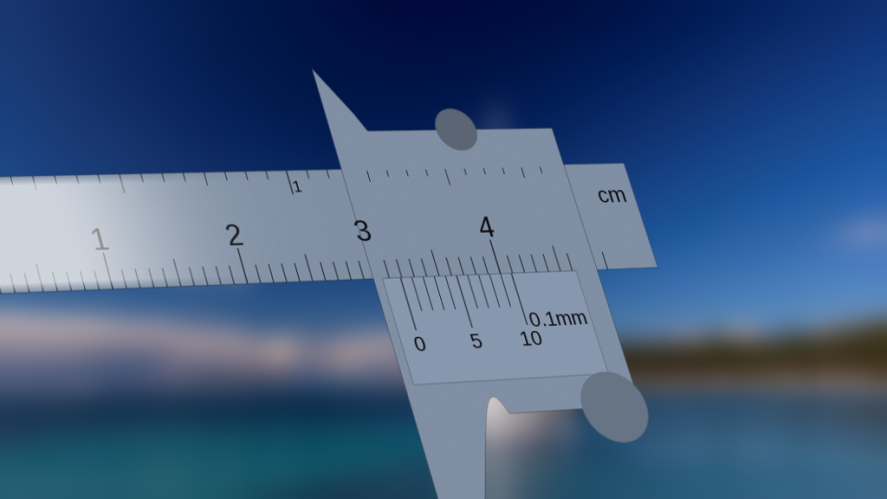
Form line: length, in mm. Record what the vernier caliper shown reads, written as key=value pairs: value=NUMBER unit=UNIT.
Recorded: value=31.9 unit=mm
